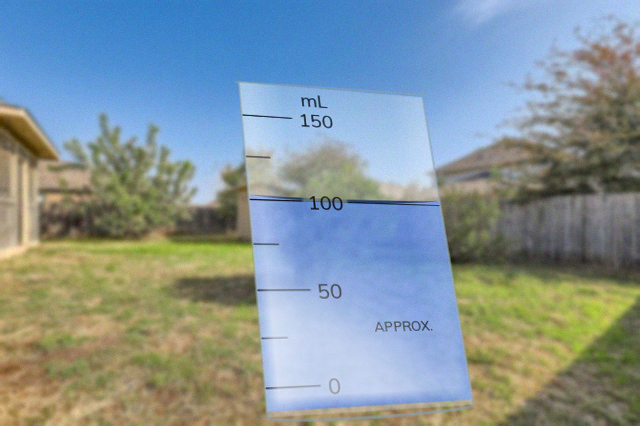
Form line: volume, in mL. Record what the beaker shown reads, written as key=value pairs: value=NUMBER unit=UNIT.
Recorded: value=100 unit=mL
